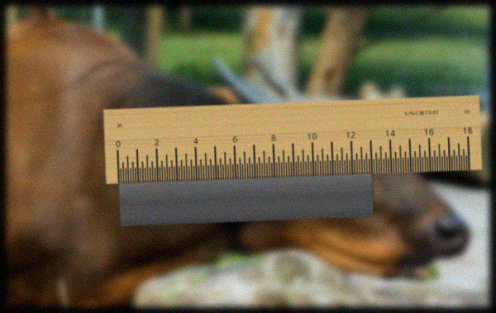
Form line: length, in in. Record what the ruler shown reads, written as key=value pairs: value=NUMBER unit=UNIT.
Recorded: value=13 unit=in
